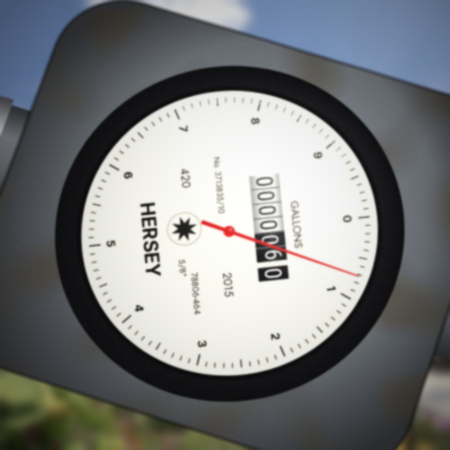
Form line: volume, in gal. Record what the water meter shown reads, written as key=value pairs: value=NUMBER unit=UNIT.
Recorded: value=60.7 unit=gal
